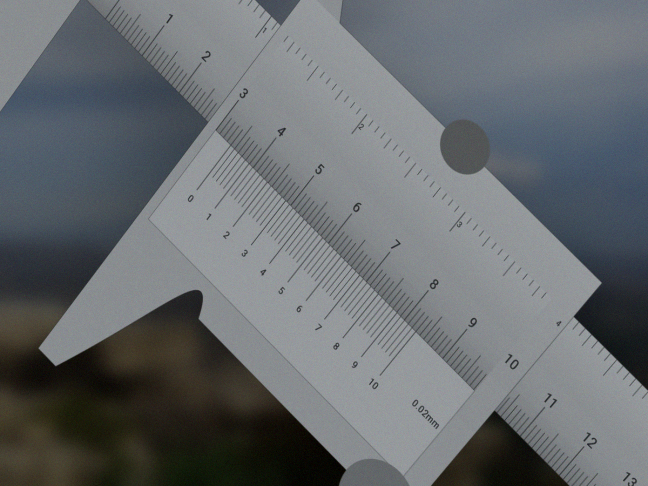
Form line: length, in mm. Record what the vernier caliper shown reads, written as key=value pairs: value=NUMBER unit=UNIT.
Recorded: value=34.0 unit=mm
